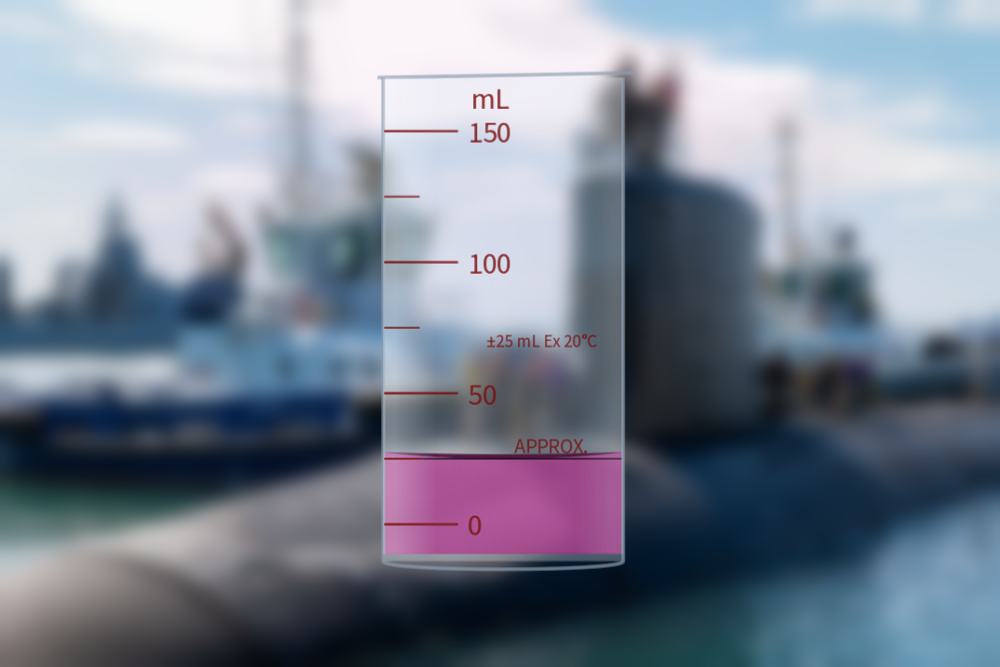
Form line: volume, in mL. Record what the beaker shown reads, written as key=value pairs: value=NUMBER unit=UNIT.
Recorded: value=25 unit=mL
